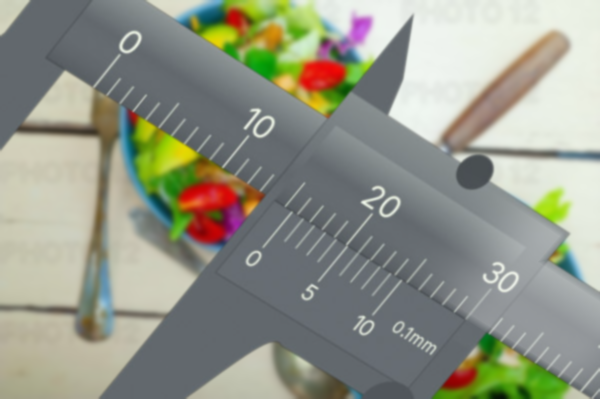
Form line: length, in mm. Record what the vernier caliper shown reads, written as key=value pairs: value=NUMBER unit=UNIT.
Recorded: value=15.6 unit=mm
